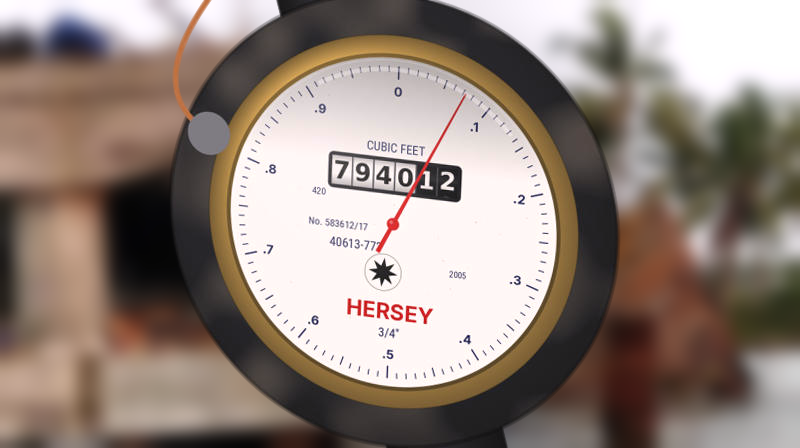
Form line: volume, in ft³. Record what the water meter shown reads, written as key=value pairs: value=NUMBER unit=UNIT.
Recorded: value=794012.07 unit=ft³
